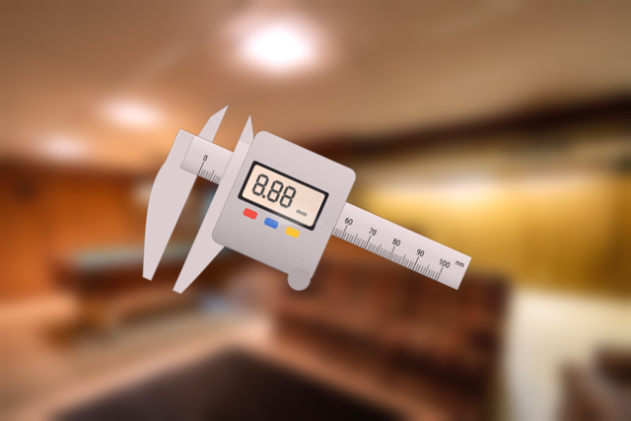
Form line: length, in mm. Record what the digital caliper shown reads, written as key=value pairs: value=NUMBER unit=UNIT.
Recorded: value=8.88 unit=mm
